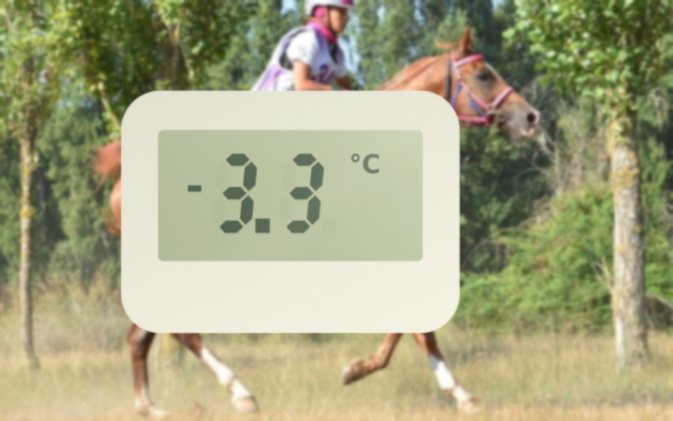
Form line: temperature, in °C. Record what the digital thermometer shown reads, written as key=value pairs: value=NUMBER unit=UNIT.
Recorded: value=-3.3 unit=°C
